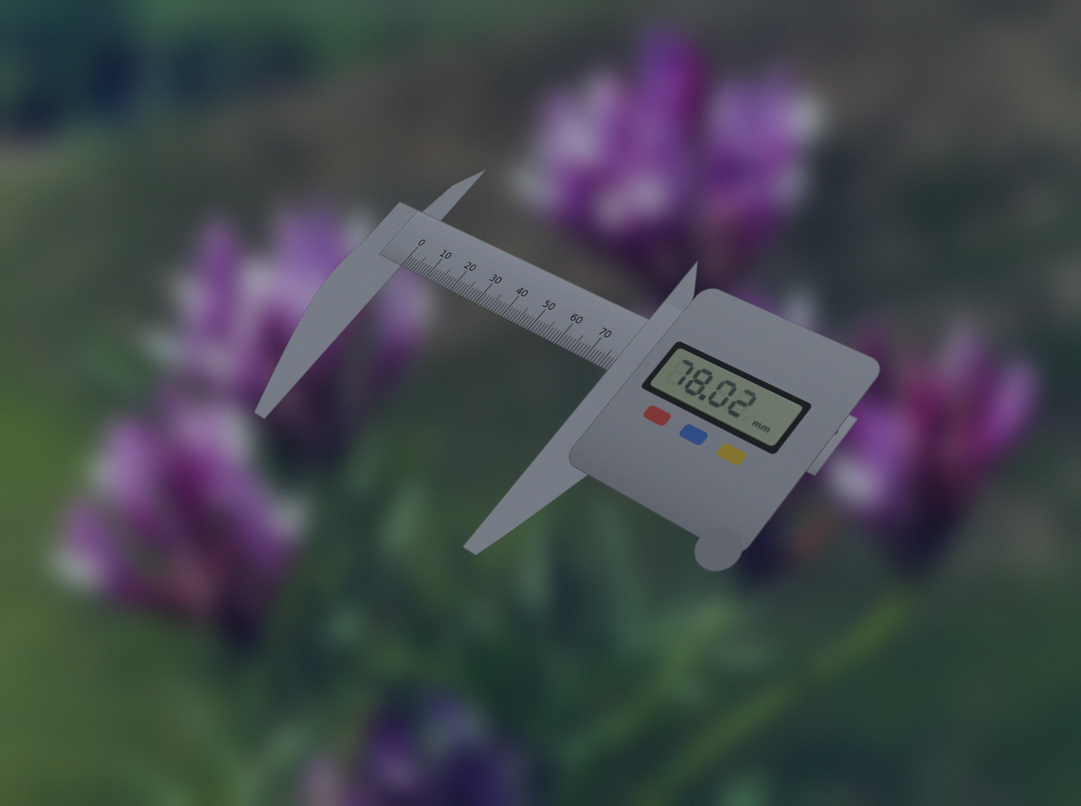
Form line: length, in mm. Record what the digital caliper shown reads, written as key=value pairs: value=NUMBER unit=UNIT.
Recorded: value=78.02 unit=mm
